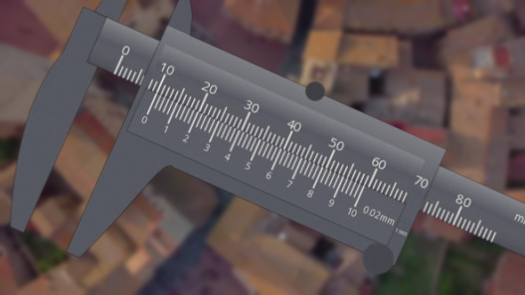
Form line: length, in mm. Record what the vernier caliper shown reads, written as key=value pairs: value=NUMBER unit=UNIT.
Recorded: value=10.0 unit=mm
